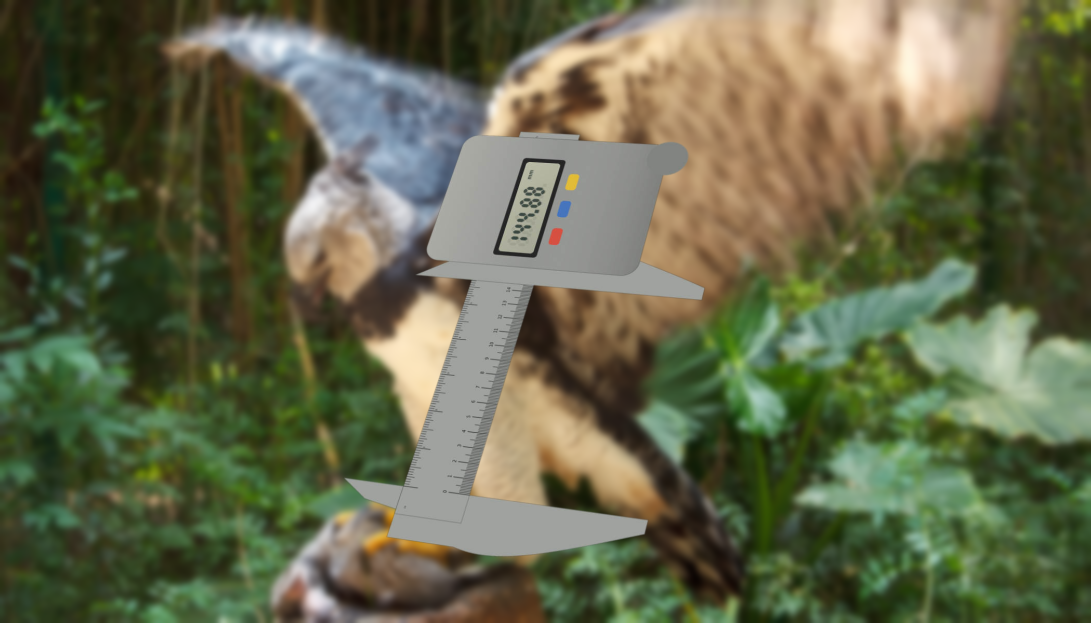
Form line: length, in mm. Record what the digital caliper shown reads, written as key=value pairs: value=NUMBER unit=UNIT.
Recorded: value=144.88 unit=mm
